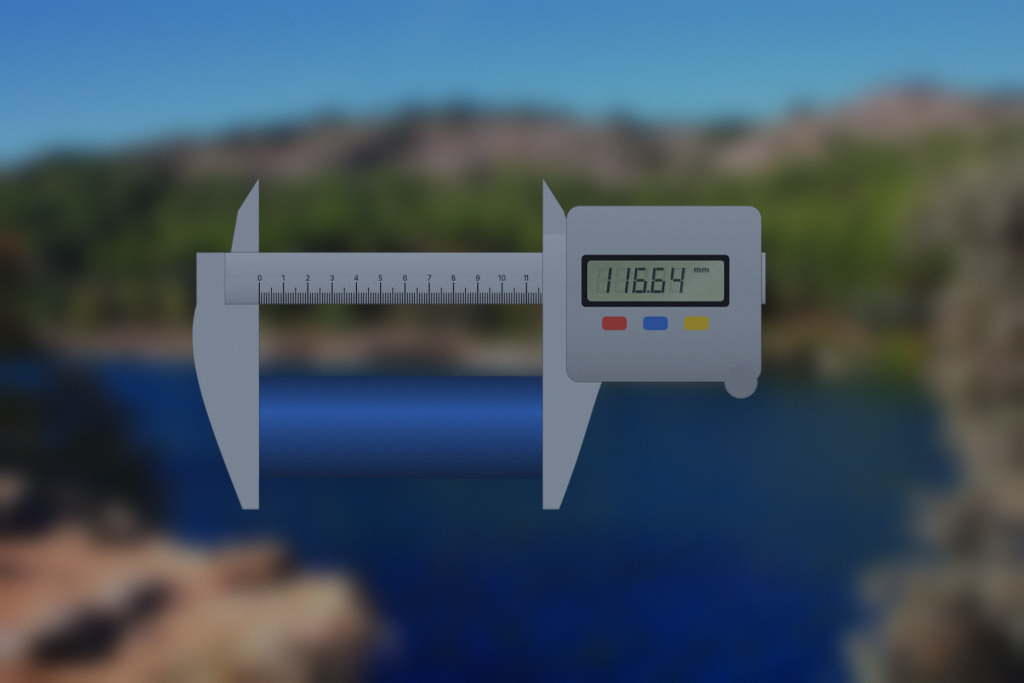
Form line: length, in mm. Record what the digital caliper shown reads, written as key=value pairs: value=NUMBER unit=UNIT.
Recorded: value=116.64 unit=mm
